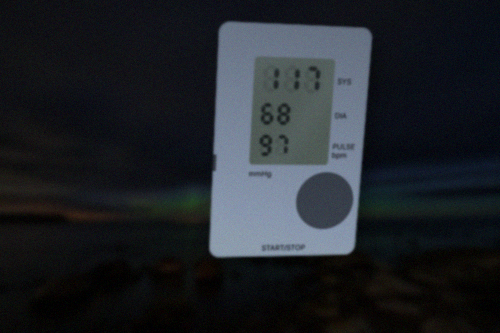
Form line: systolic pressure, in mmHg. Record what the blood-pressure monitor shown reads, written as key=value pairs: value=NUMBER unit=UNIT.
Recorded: value=117 unit=mmHg
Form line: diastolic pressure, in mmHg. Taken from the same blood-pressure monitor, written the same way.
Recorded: value=68 unit=mmHg
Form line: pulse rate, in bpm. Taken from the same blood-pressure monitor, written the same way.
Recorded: value=97 unit=bpm
